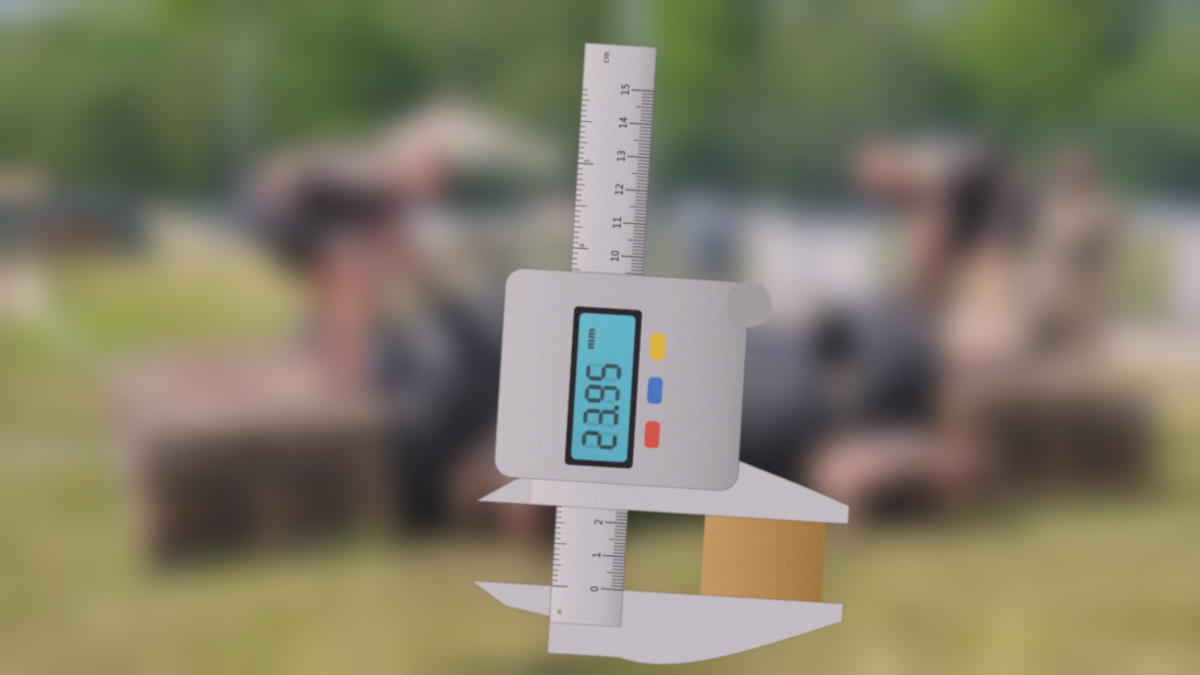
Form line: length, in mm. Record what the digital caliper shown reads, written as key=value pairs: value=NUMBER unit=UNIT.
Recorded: value=23.95 unit=mm
